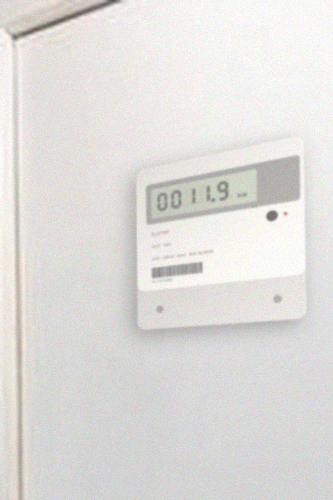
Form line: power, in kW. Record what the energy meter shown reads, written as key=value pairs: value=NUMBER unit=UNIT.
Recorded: value=11.9 unit=kW
